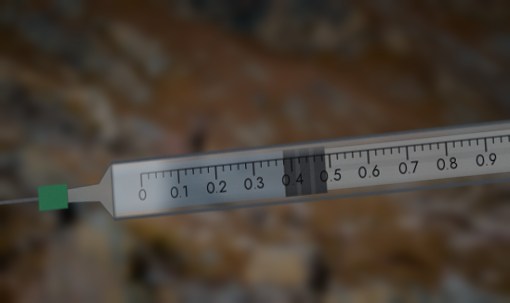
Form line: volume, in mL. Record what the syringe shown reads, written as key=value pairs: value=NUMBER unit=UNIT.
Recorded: value=0.38 unit=mL
